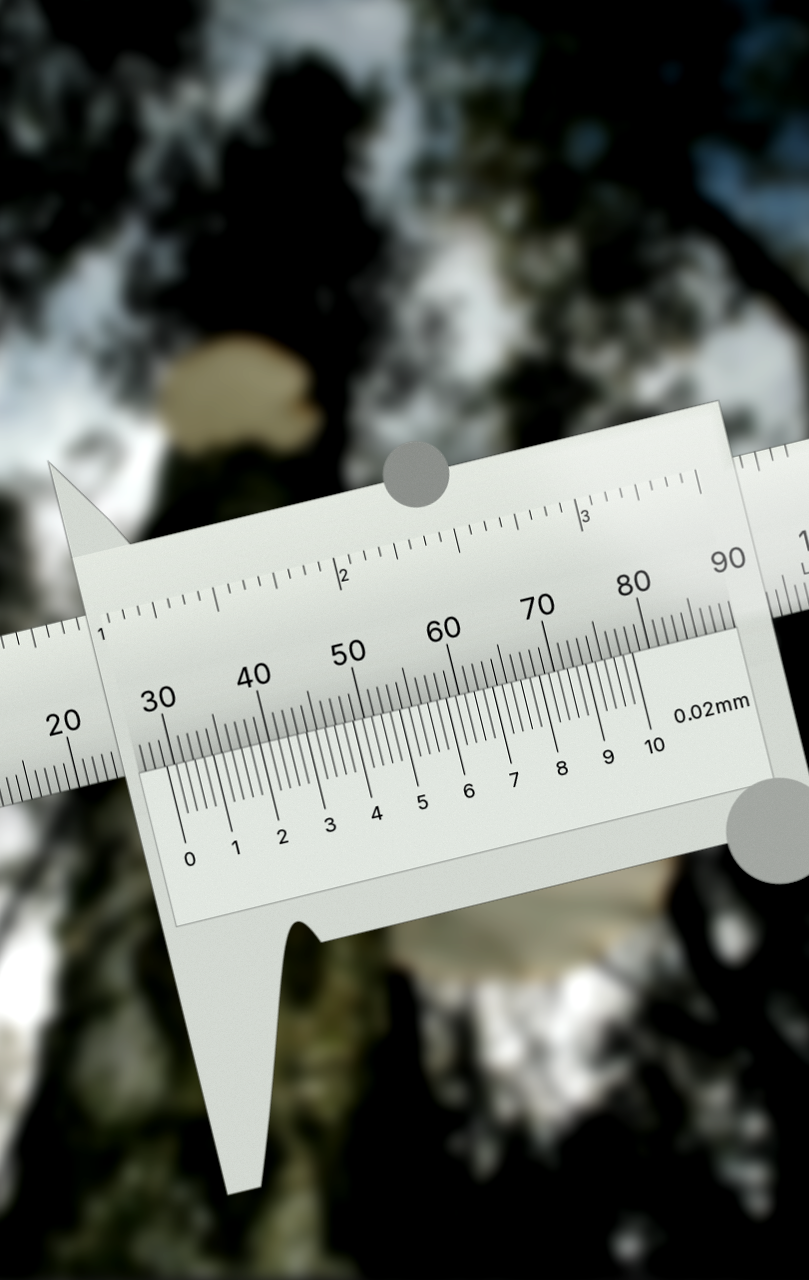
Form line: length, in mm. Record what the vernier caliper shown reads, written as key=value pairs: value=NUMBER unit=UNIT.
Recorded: value=29.2 unit=mm
